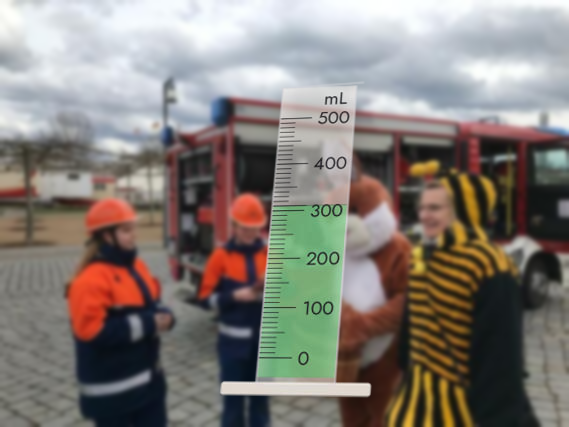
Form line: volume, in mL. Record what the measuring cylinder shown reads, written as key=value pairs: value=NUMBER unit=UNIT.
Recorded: value=310 unit=mL
